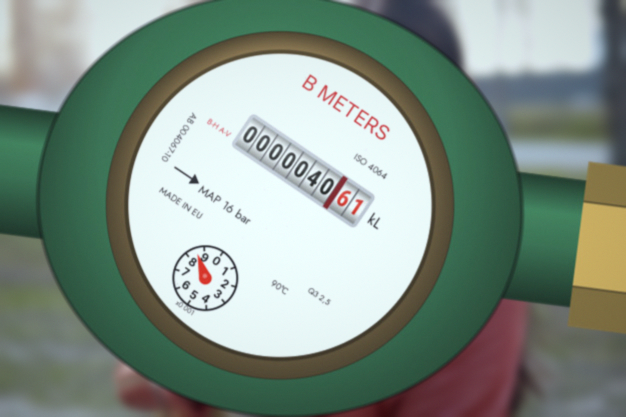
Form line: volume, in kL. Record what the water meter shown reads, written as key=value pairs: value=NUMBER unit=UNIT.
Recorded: value=40.618 unit=kL
